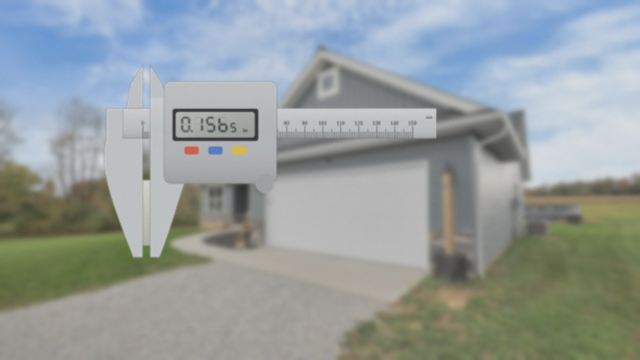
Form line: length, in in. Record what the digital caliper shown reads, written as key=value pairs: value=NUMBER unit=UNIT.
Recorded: value=0.1565 unit=in
